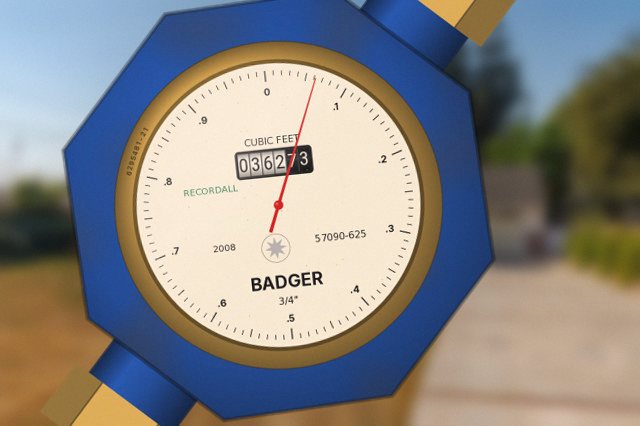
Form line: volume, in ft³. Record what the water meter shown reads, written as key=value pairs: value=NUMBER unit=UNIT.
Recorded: value=36273.06 unit=ft³
